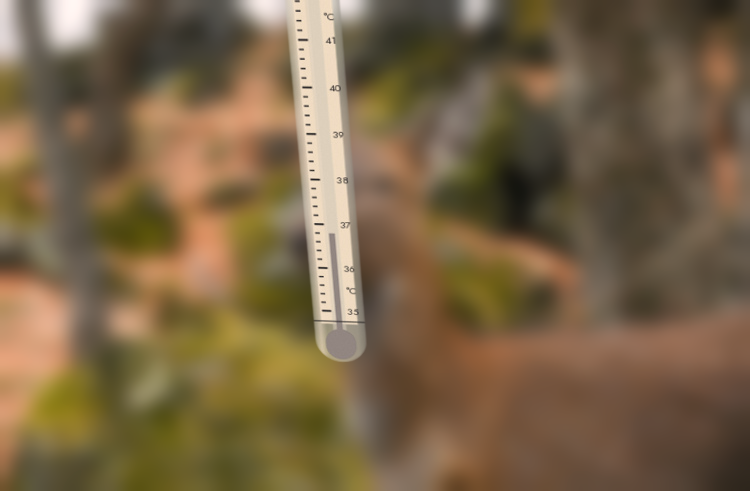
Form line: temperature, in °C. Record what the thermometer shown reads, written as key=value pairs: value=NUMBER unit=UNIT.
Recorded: value=36.8 unit=°C
